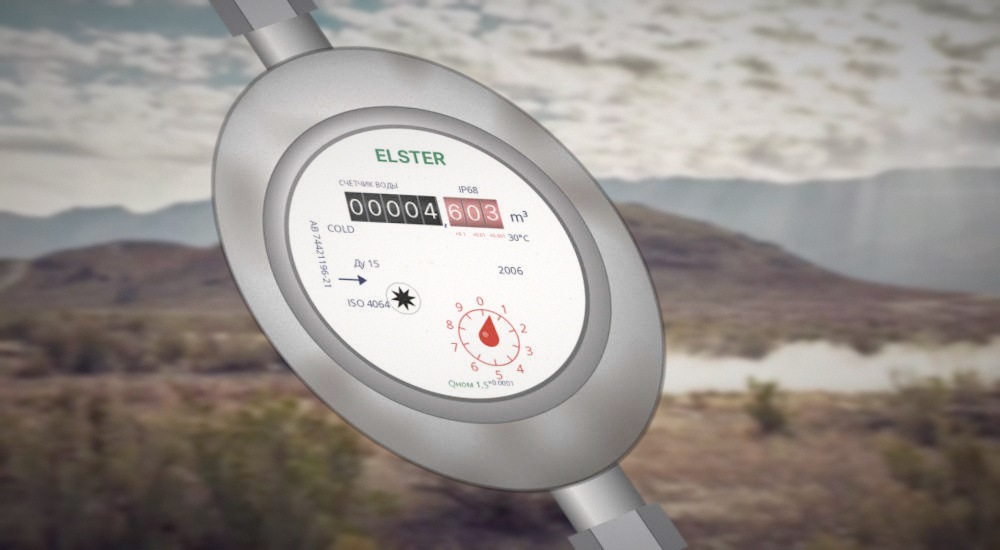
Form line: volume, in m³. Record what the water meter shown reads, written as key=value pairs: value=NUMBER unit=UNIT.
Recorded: value=4.6030 unit=m³
